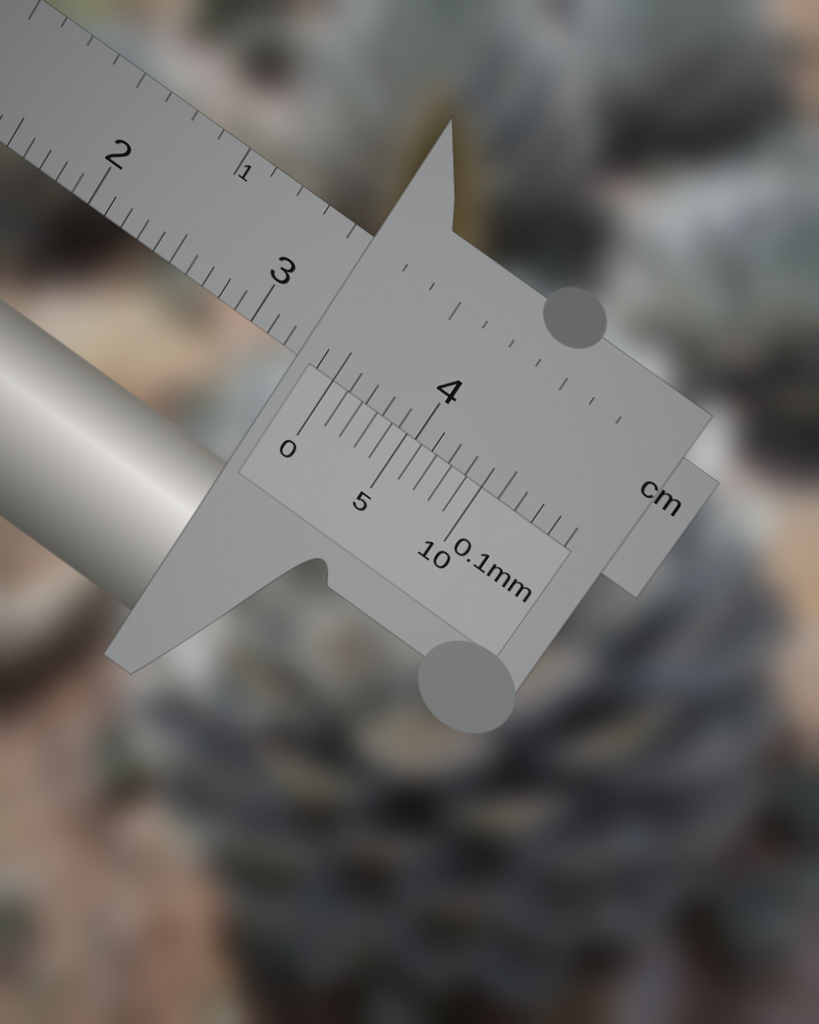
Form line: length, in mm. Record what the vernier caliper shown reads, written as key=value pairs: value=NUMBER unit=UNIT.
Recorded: value=35.0 unit=mm
